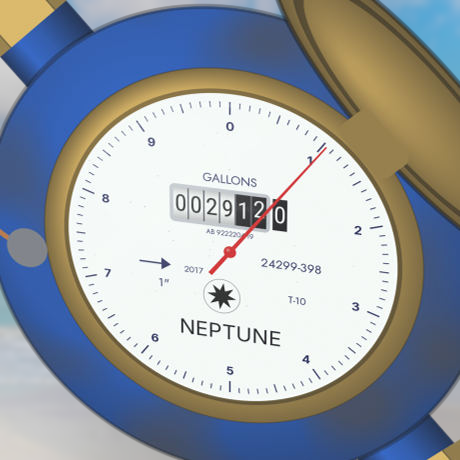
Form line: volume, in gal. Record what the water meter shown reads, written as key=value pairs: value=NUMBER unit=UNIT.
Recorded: value=29121.0 unit=gal
